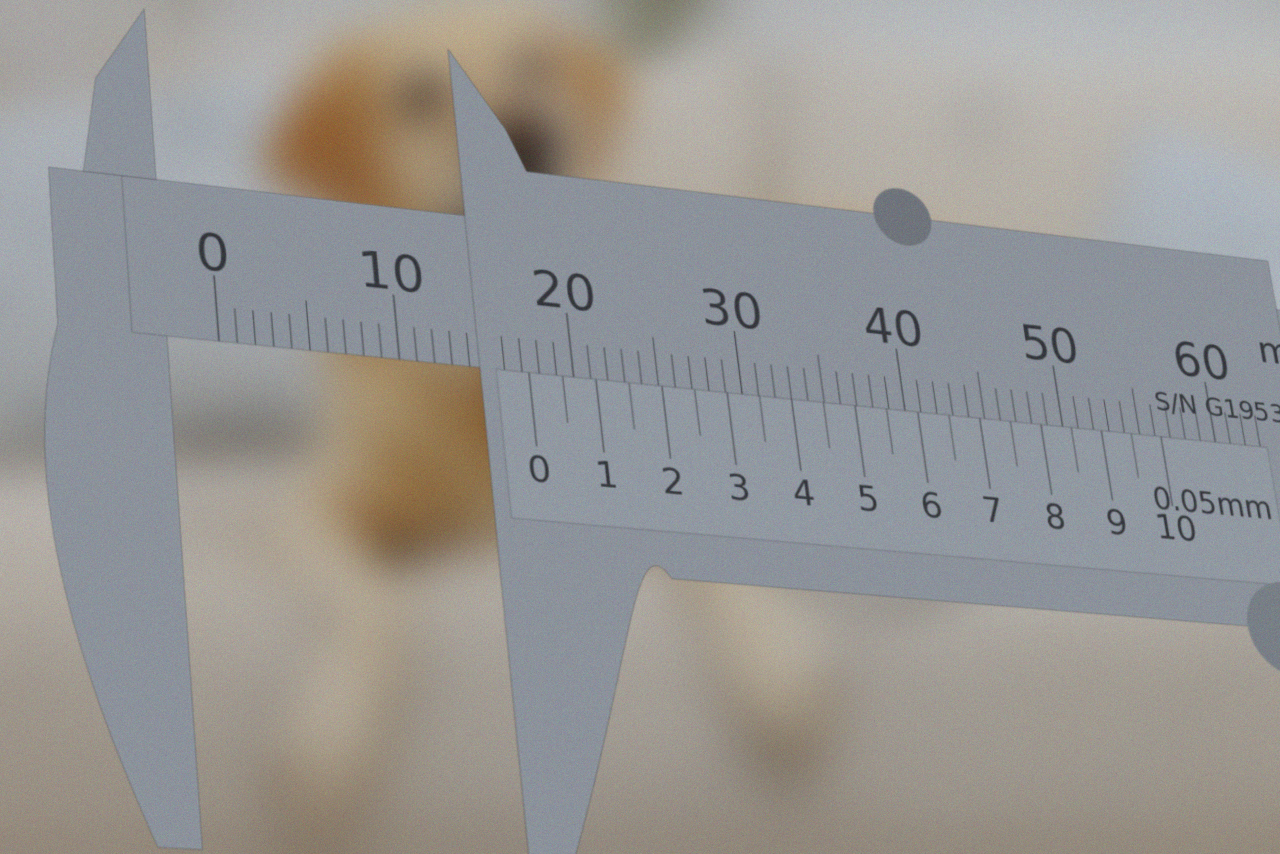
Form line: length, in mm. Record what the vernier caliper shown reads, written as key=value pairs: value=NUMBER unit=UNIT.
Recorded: value=17.4 unit=mm
